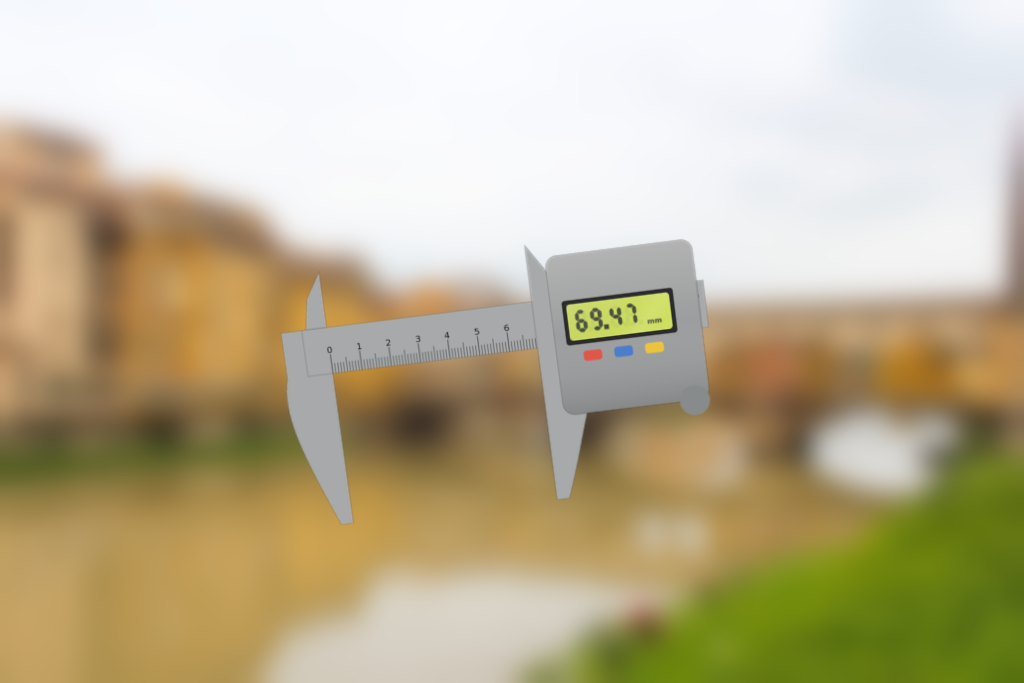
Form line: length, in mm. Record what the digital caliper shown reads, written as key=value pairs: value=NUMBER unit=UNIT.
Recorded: value=69.47 unit=mm
